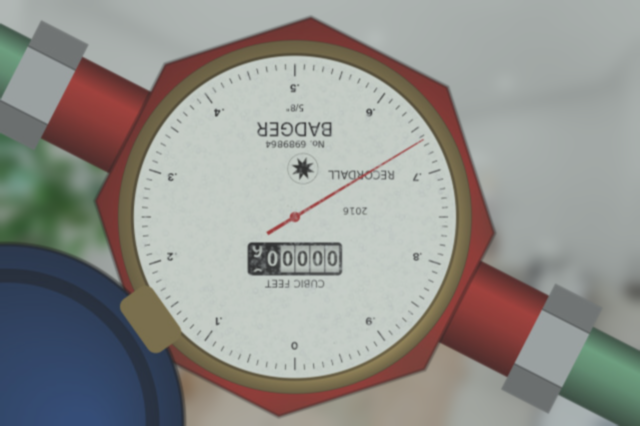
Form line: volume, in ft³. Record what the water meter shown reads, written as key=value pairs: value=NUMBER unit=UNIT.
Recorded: value=5.66 unit=ft³
